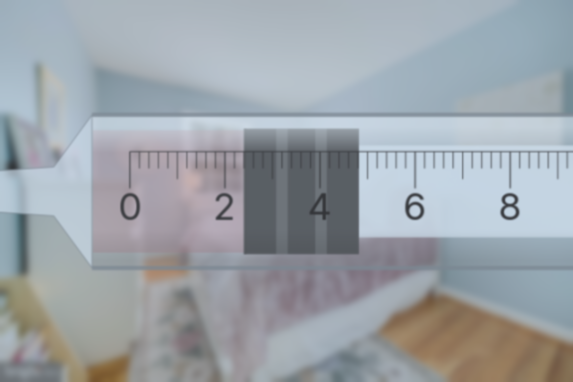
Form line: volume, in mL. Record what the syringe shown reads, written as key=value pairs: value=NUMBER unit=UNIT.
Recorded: value=2.4 unit=mL
